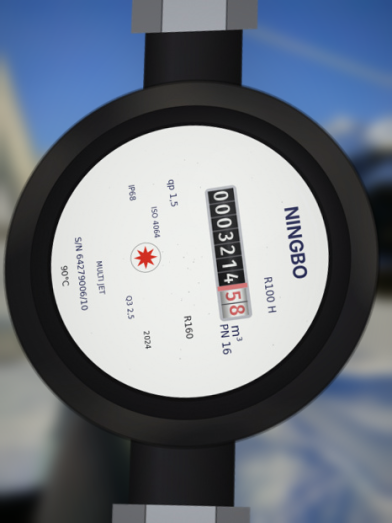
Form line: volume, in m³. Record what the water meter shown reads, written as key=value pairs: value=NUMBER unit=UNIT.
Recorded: value=3214.58 unit=m³
